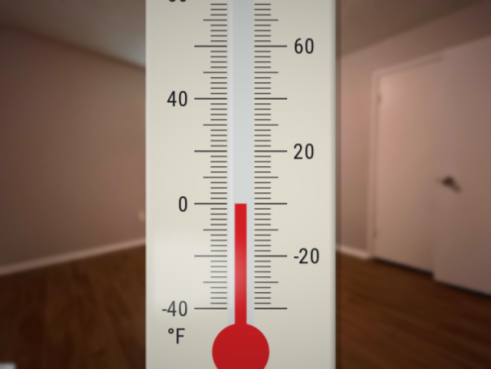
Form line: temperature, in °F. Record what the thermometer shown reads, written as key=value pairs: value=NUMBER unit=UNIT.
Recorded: value=0 unit=°F
